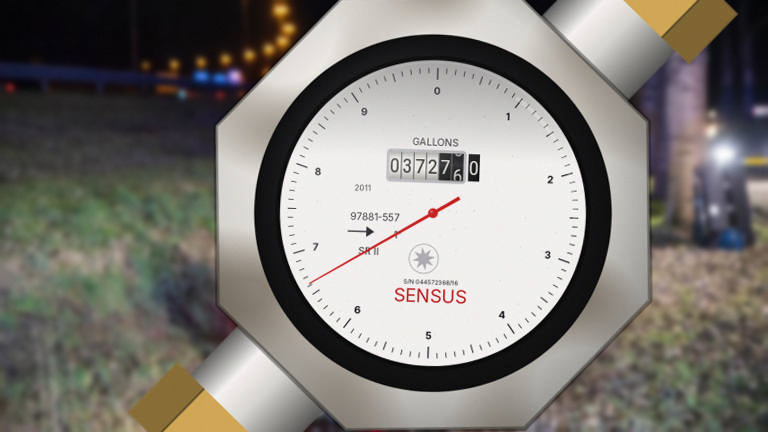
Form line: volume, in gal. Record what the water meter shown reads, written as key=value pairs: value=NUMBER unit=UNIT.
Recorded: value=372756.6 unit=gal
